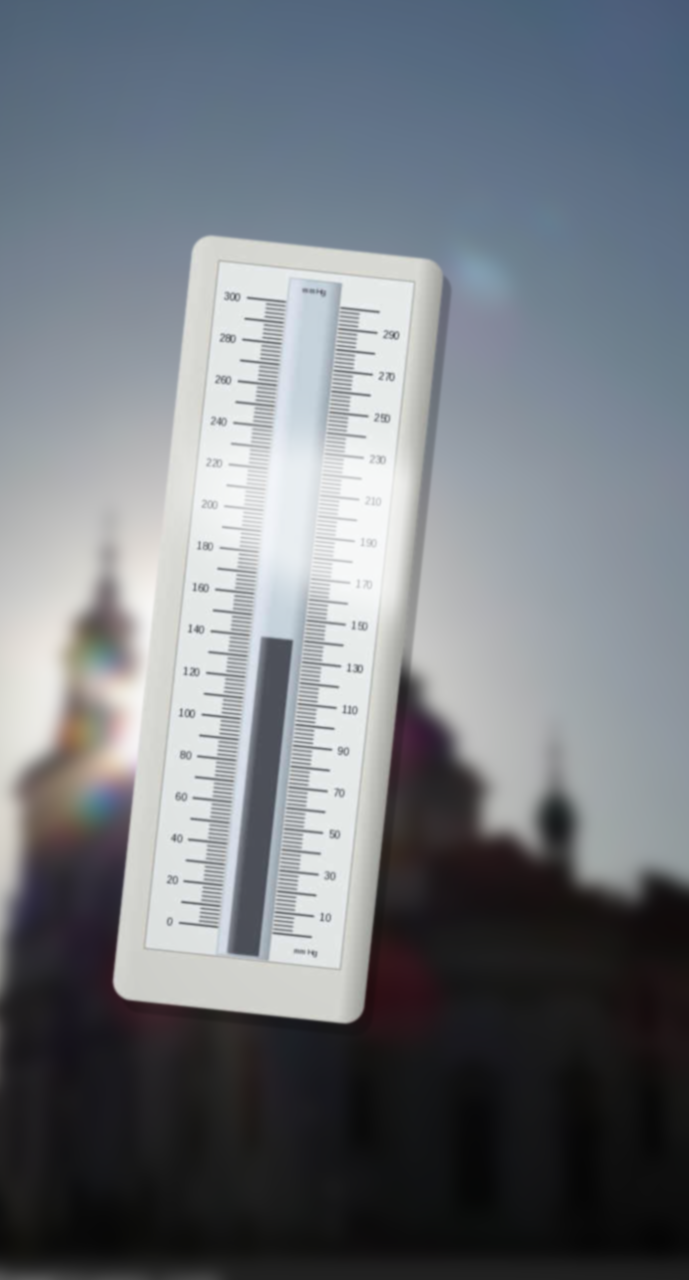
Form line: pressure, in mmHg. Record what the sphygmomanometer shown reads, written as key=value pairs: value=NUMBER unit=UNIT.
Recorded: value=140 unit=mmHg
